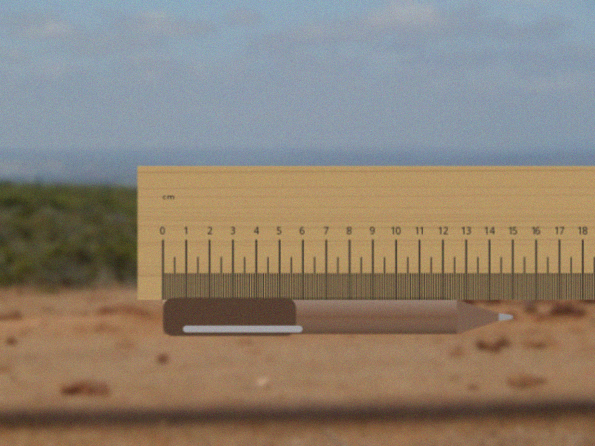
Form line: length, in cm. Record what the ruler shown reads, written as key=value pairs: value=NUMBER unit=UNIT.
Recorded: value=15 unit=cm
